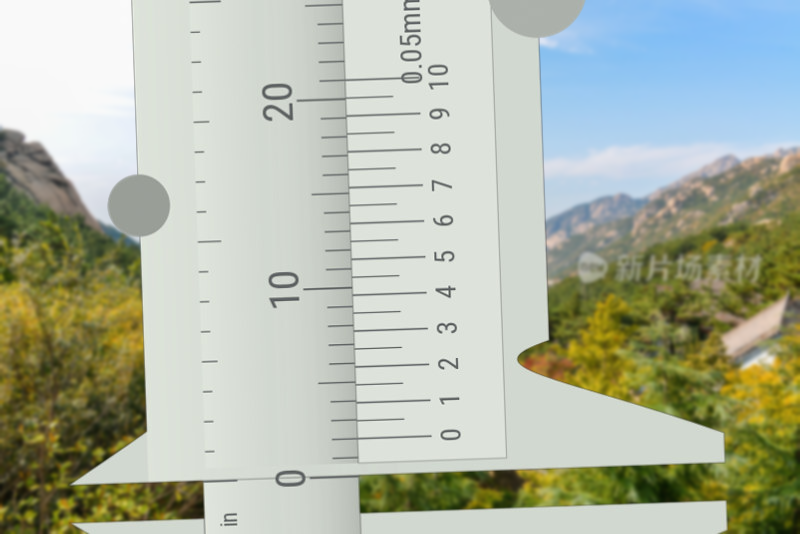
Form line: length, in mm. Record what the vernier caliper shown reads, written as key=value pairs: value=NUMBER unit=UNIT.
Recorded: value=2.0 unit=mm
